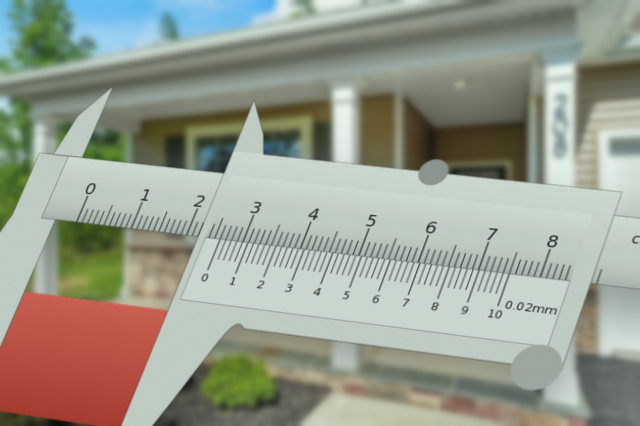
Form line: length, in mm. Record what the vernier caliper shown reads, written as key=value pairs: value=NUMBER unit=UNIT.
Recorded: value=26.0 unit=mm
